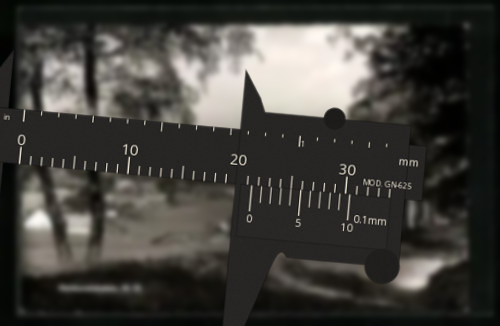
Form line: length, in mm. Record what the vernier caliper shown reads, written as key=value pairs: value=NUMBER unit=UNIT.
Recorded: value=21.4 unit=mm
